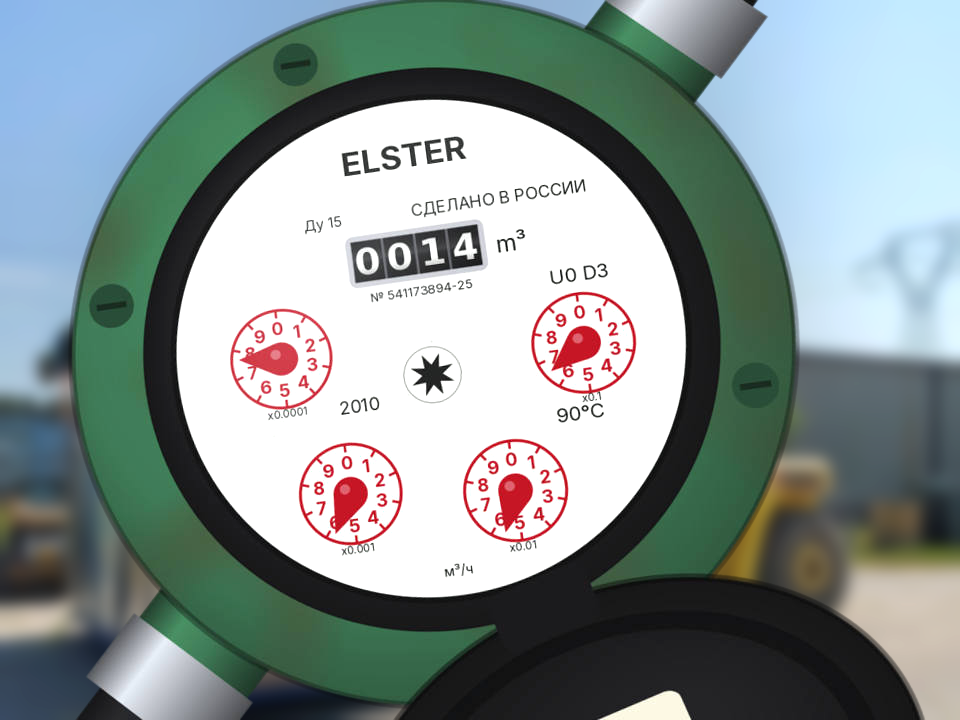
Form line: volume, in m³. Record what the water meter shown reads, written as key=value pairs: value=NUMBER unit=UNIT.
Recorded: value=14.6557 unit=m³
